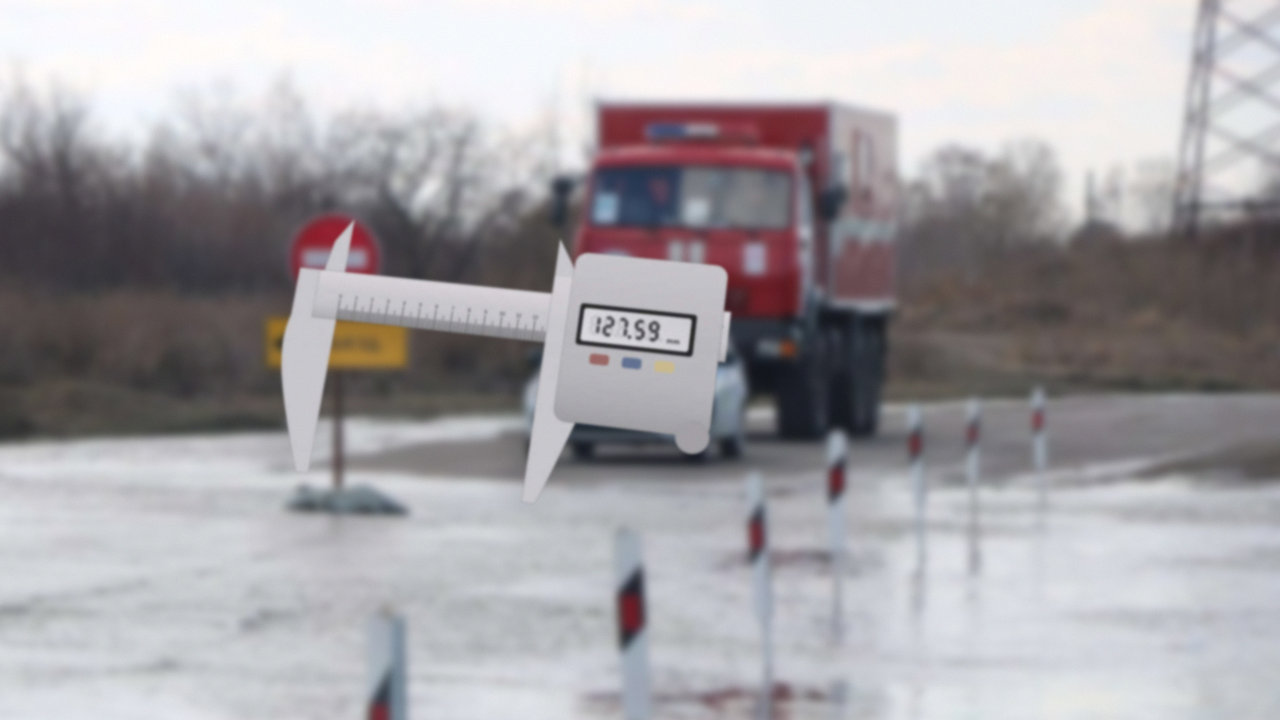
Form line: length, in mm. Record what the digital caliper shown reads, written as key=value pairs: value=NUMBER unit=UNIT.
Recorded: value=127.59 unit=mm
